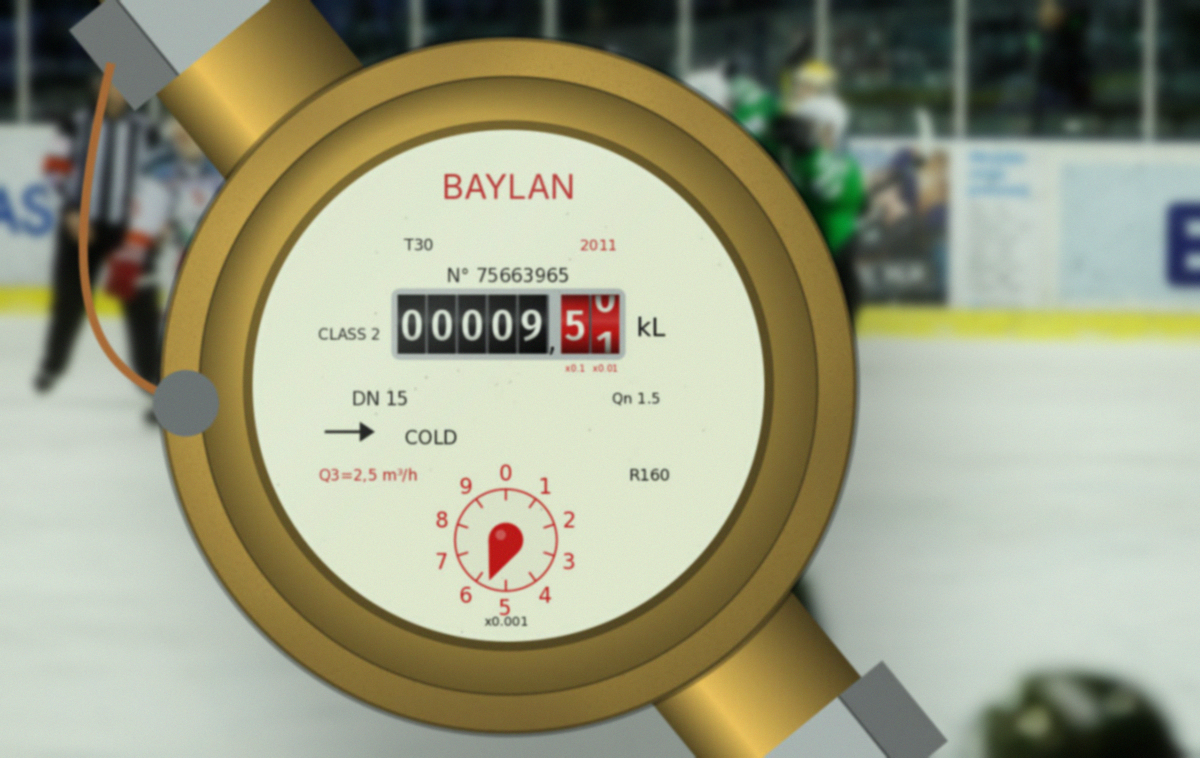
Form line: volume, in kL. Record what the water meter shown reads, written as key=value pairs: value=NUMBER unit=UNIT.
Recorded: value=9.505 unit=kL
